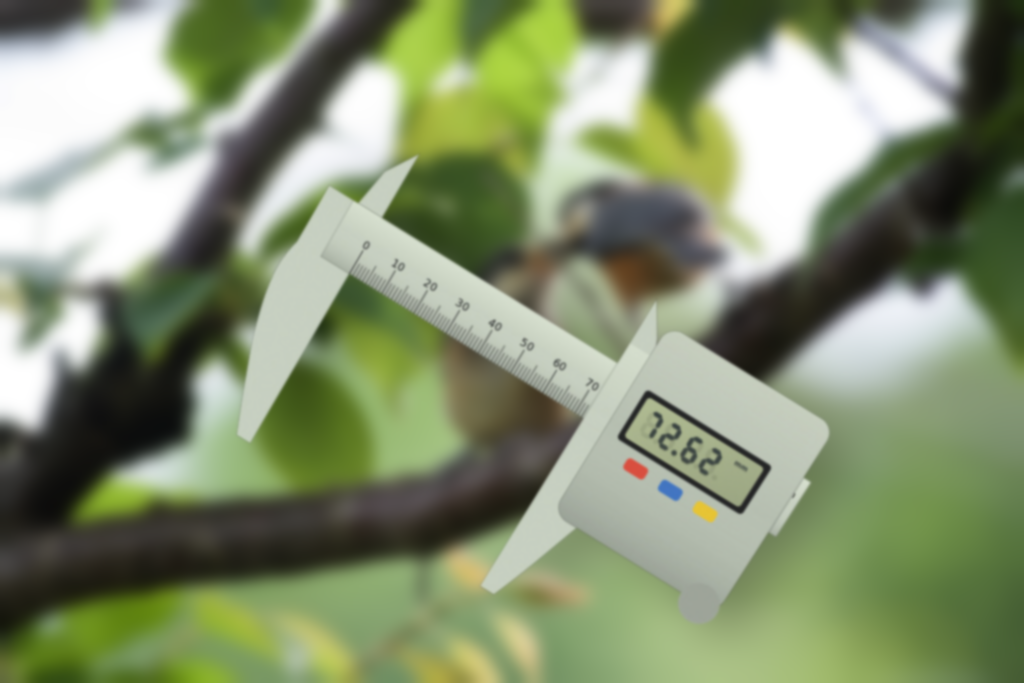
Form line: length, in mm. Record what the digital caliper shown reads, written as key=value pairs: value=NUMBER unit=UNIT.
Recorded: value=72.62 unit=mm
